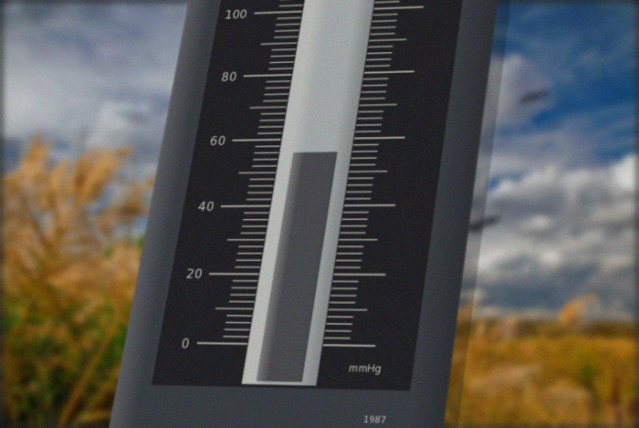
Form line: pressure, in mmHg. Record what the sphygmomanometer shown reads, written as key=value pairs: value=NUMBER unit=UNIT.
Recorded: value=56 unit=mmHg
